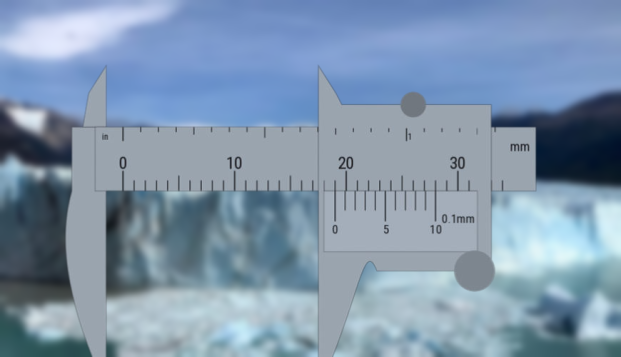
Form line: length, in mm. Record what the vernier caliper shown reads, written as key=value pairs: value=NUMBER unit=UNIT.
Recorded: value=19.0 unit=mm
